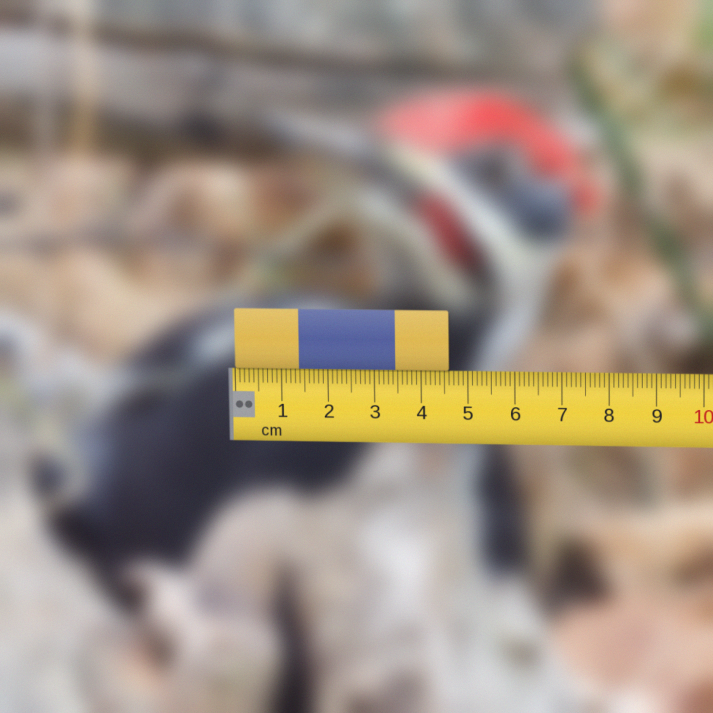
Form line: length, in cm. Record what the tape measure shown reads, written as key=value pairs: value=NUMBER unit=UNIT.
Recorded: value=4.6 unit=cm
